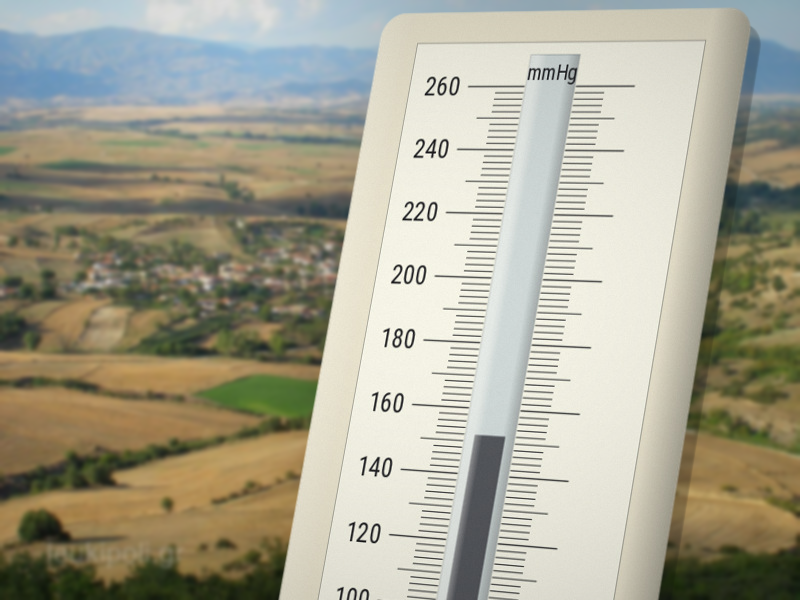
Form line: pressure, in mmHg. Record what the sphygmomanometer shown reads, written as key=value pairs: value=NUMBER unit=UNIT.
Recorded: value=152 unit=mmHg
